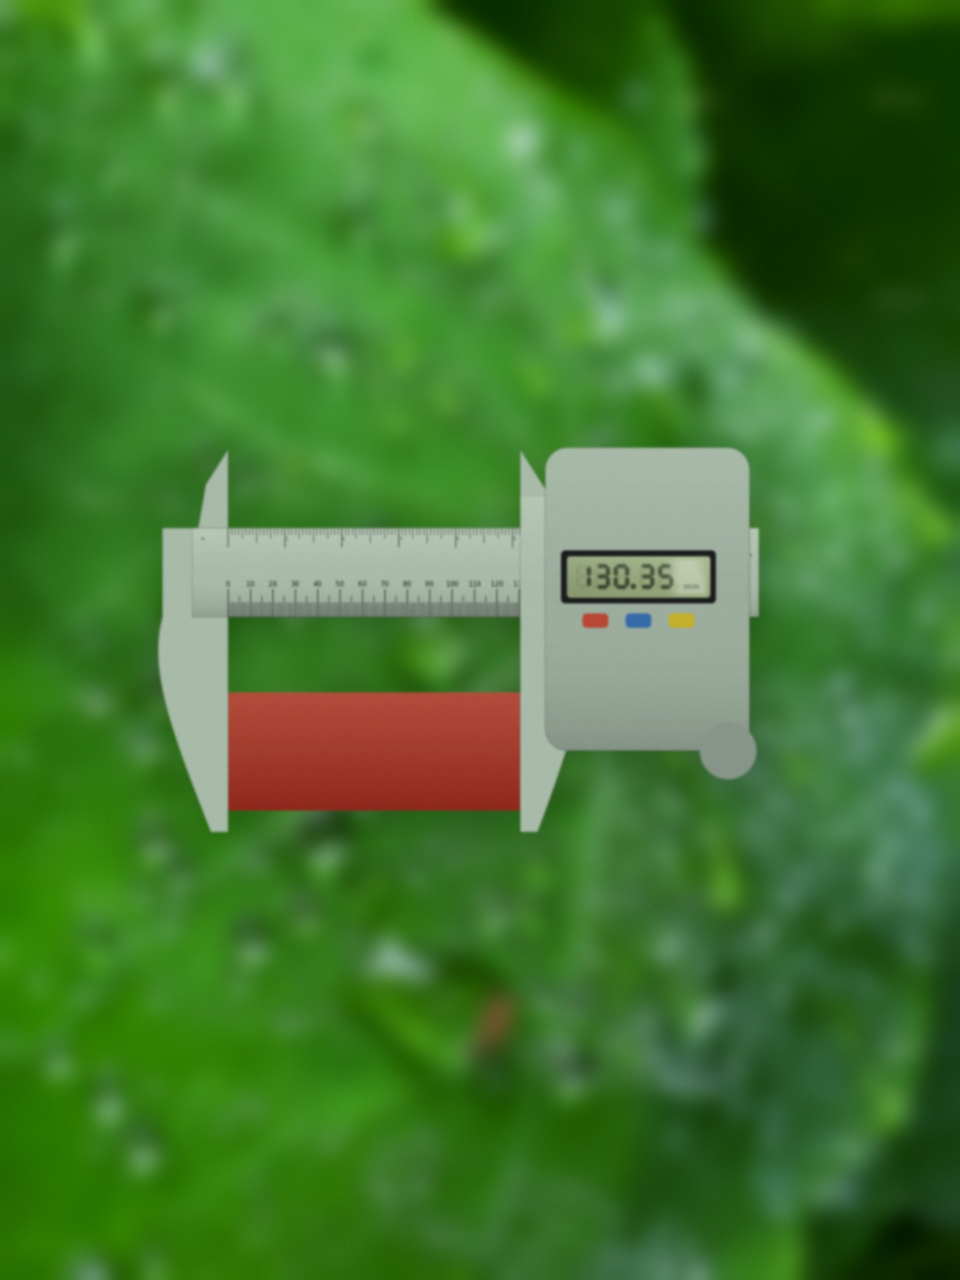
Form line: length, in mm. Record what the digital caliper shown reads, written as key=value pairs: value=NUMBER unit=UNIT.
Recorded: value=130.35 unit=mm
